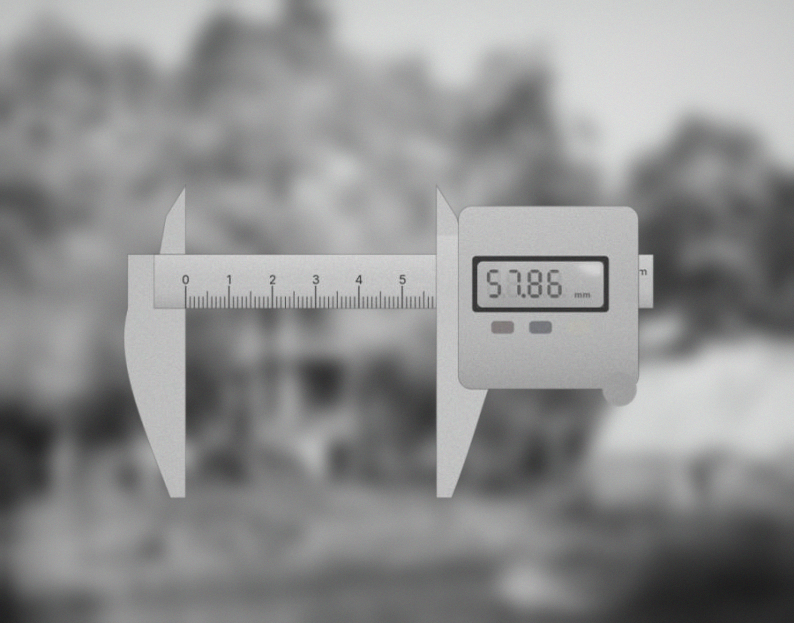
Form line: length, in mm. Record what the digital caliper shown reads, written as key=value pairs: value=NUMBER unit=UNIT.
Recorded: value=57.86 unit=mm
